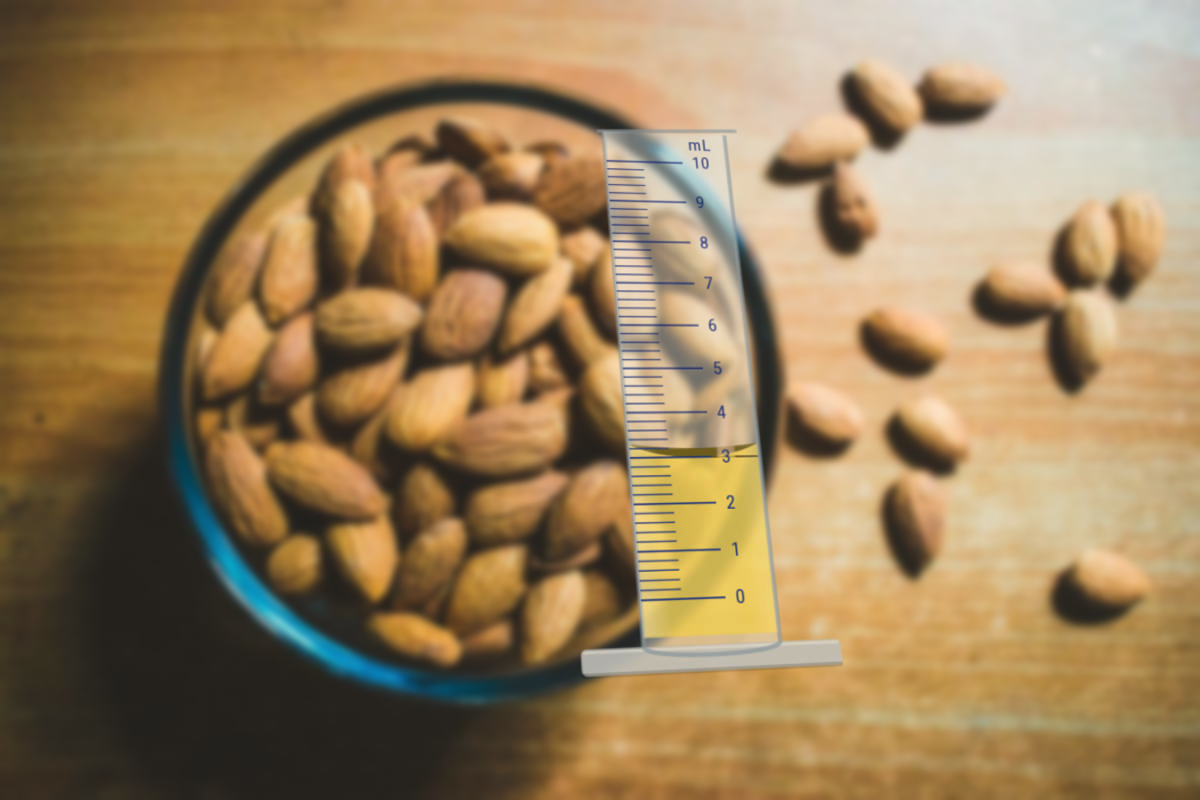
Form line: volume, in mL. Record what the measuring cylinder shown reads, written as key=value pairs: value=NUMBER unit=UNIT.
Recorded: value=3 unit=mL
